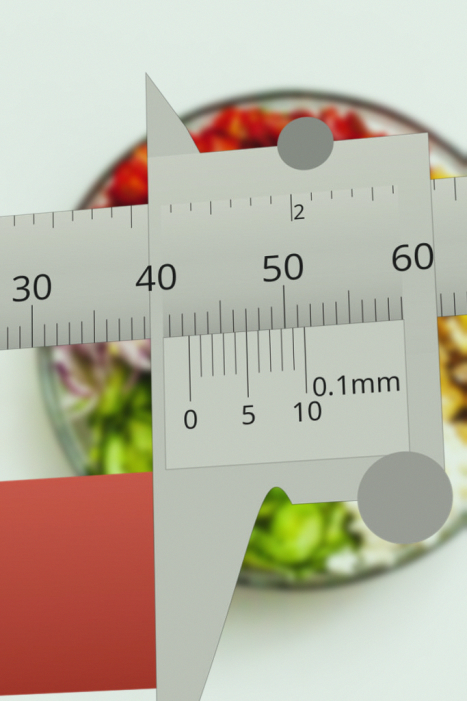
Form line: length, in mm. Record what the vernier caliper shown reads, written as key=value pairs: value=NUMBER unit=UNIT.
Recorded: value=42.5 unit=mm
